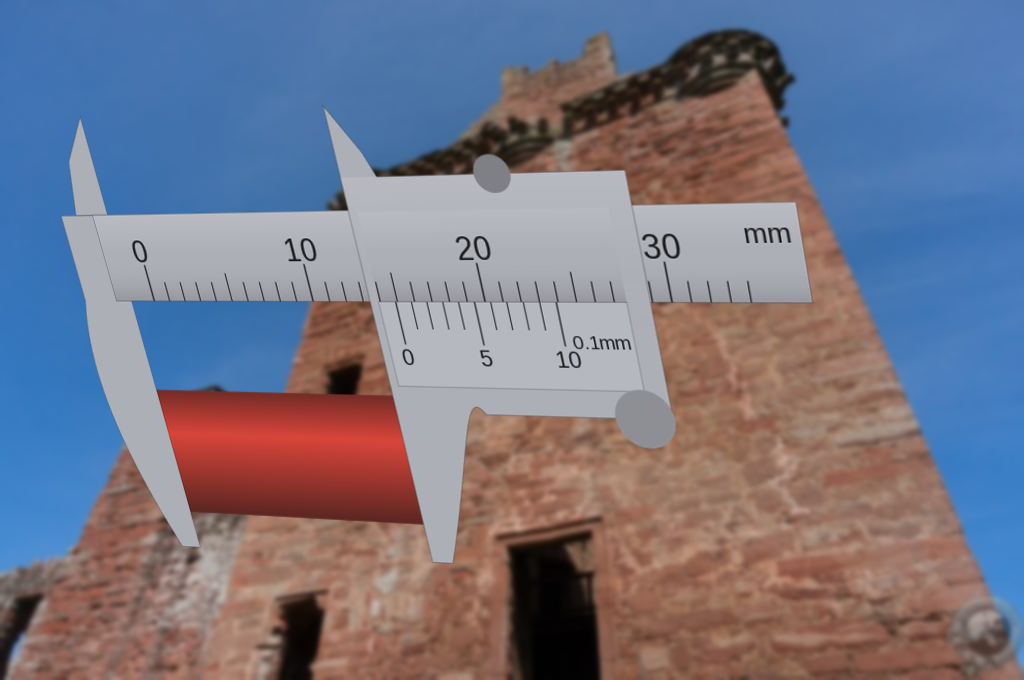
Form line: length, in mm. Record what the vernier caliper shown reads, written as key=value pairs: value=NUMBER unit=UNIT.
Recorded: value=14.9 unit=mm
